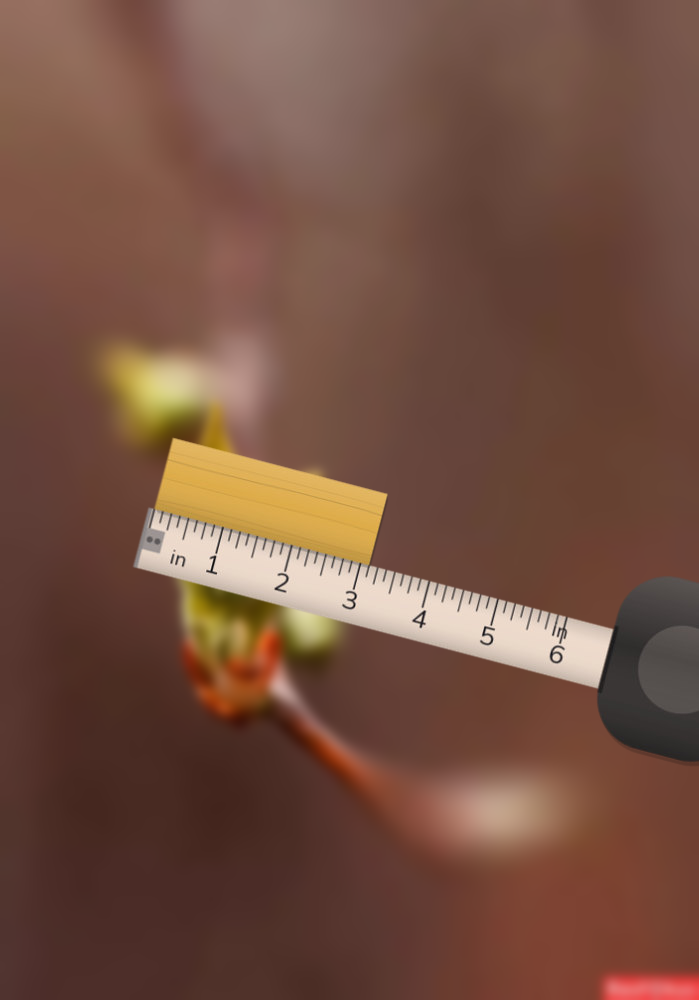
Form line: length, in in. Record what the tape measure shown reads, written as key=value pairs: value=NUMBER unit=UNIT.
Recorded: value=3.125 unit=in
